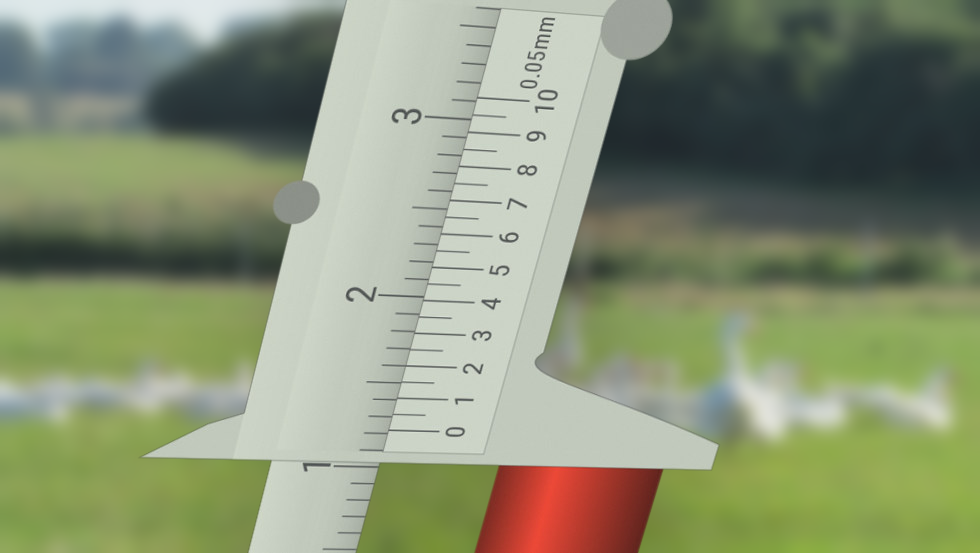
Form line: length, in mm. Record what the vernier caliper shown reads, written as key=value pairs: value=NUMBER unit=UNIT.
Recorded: value=12.2 unit=mm
